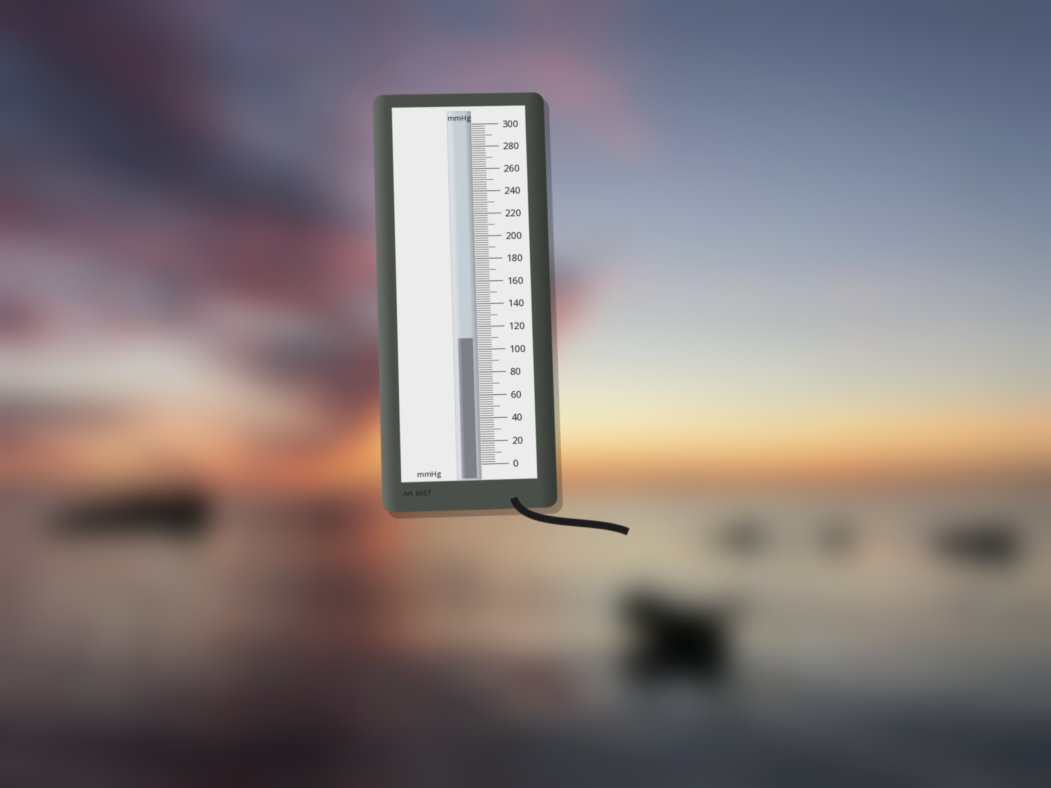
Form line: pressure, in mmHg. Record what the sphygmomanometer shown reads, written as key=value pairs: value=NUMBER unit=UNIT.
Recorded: value=110 unit=mmHg
